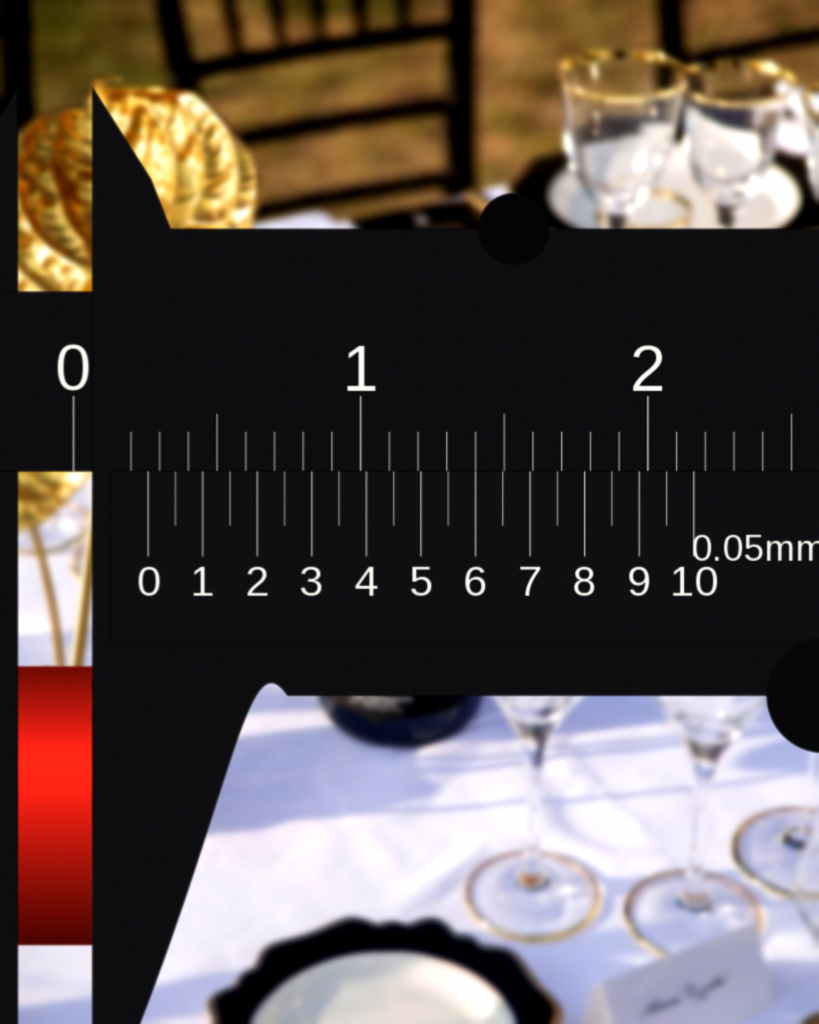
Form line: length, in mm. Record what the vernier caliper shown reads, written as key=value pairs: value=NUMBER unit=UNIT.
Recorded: value=2.60 unit=mm
